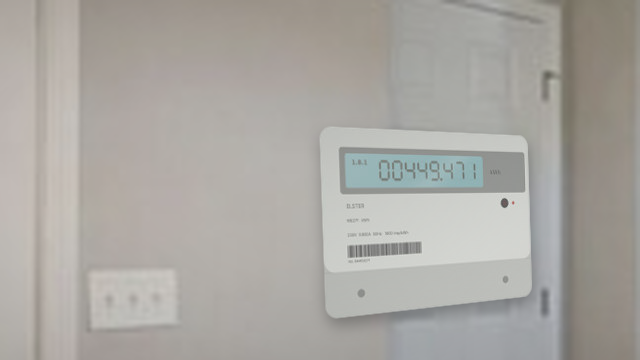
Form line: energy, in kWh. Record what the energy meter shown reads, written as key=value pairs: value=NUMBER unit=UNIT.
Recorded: value=449.471 unit=kWh
